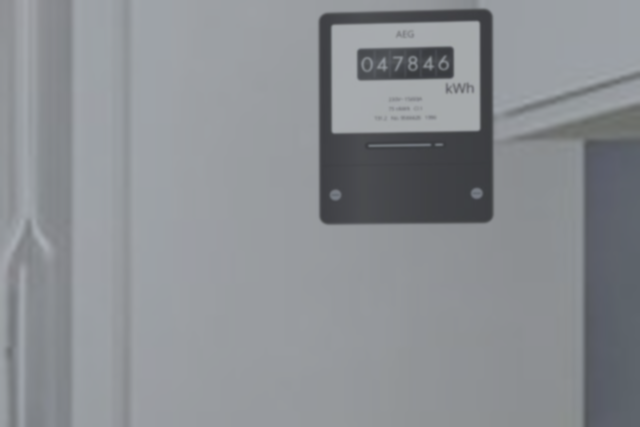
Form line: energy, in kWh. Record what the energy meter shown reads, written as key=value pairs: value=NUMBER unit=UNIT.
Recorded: value=47846 unit=kWh
